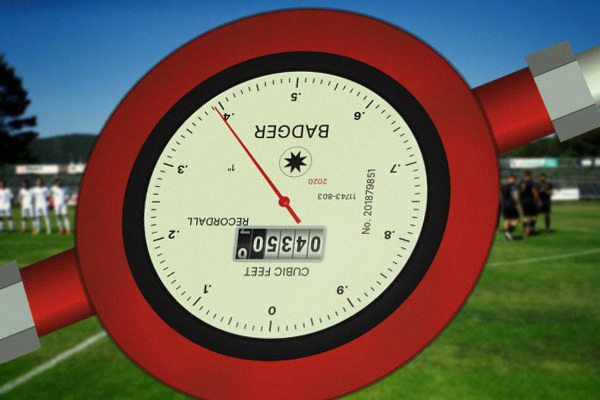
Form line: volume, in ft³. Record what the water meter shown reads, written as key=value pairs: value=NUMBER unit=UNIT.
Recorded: value=43506.39 unit=ft³
